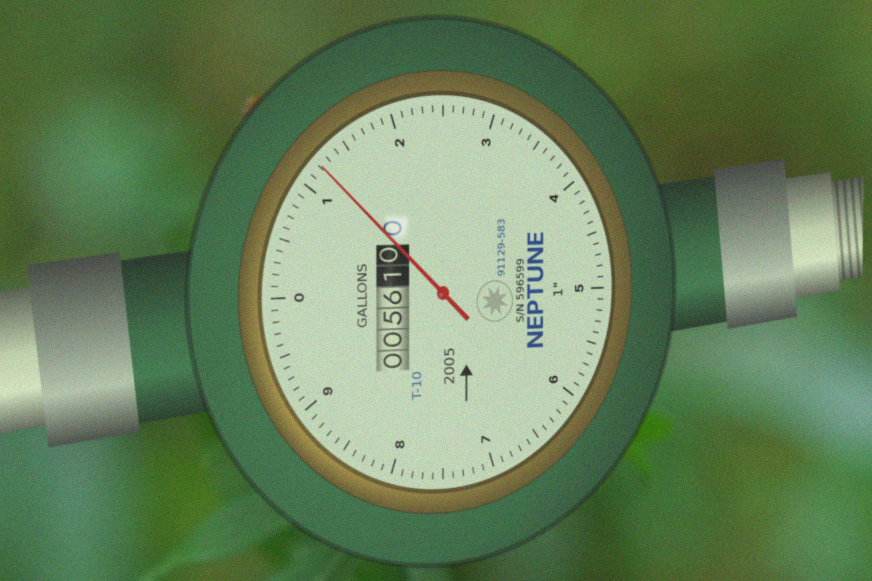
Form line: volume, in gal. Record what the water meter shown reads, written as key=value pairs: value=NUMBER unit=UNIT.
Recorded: value=56101.2 unit=gal
